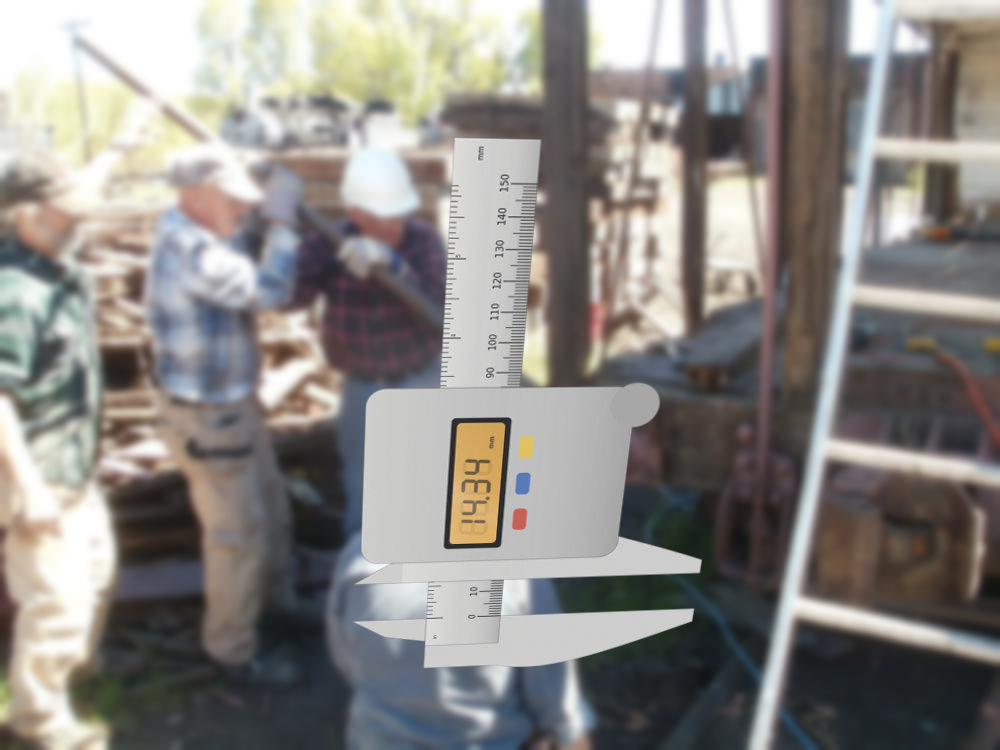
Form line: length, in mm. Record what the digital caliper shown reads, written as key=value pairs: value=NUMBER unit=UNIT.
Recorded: value=14.34 unit=mm
